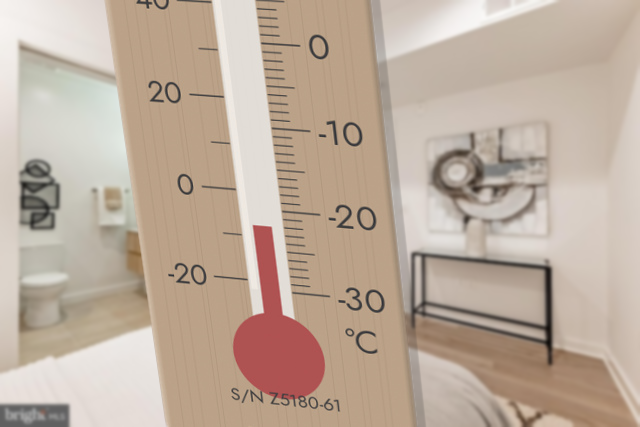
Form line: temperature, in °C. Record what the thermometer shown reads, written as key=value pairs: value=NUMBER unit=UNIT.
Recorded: value=-22 unit=°C
